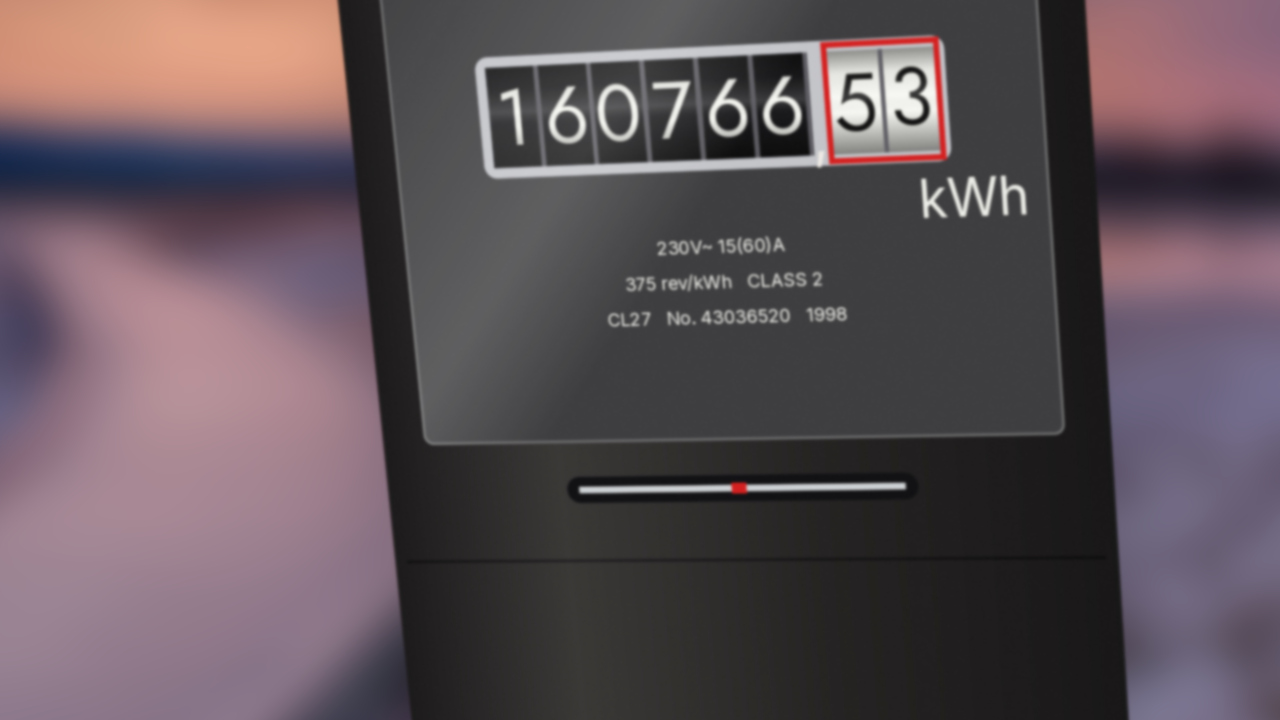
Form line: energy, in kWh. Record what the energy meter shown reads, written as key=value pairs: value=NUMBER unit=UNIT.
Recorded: value=160766.53 unit=kWh
